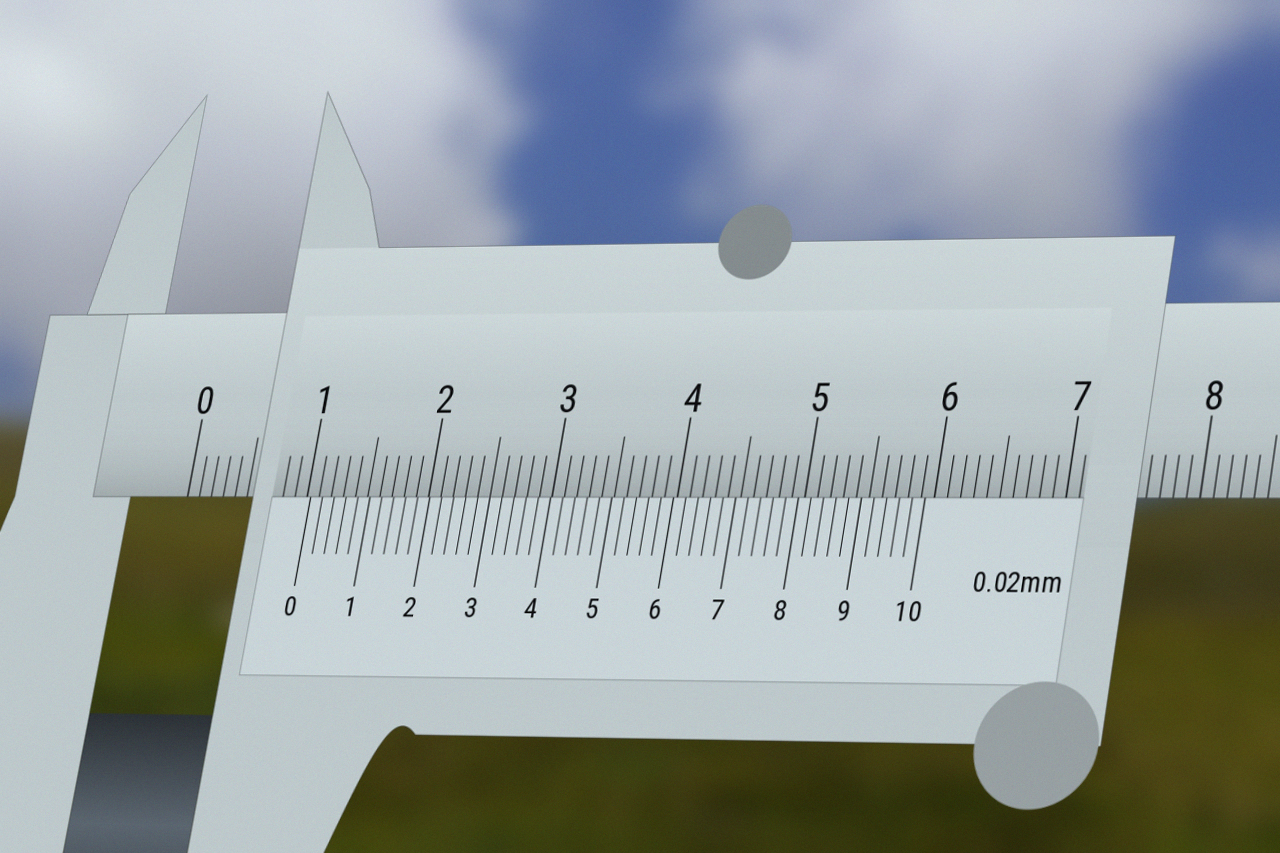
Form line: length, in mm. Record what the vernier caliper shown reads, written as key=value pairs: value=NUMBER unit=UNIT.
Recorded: value=10.3 unit=mm
